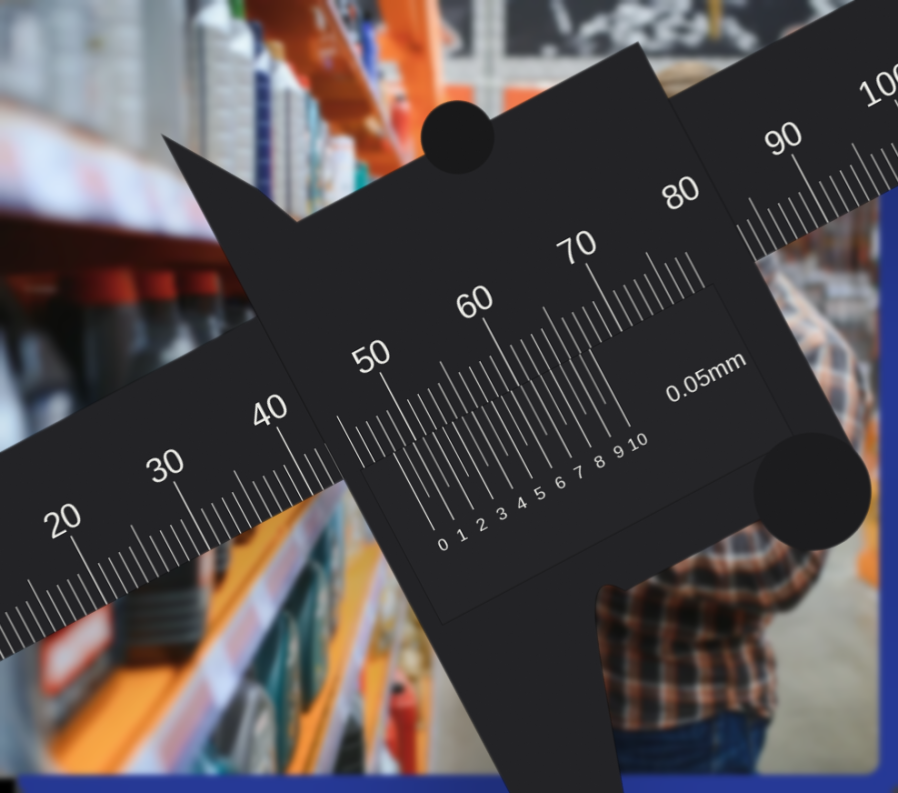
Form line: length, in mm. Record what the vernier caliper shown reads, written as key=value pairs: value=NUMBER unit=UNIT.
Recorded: value=47.8 unit=mm
